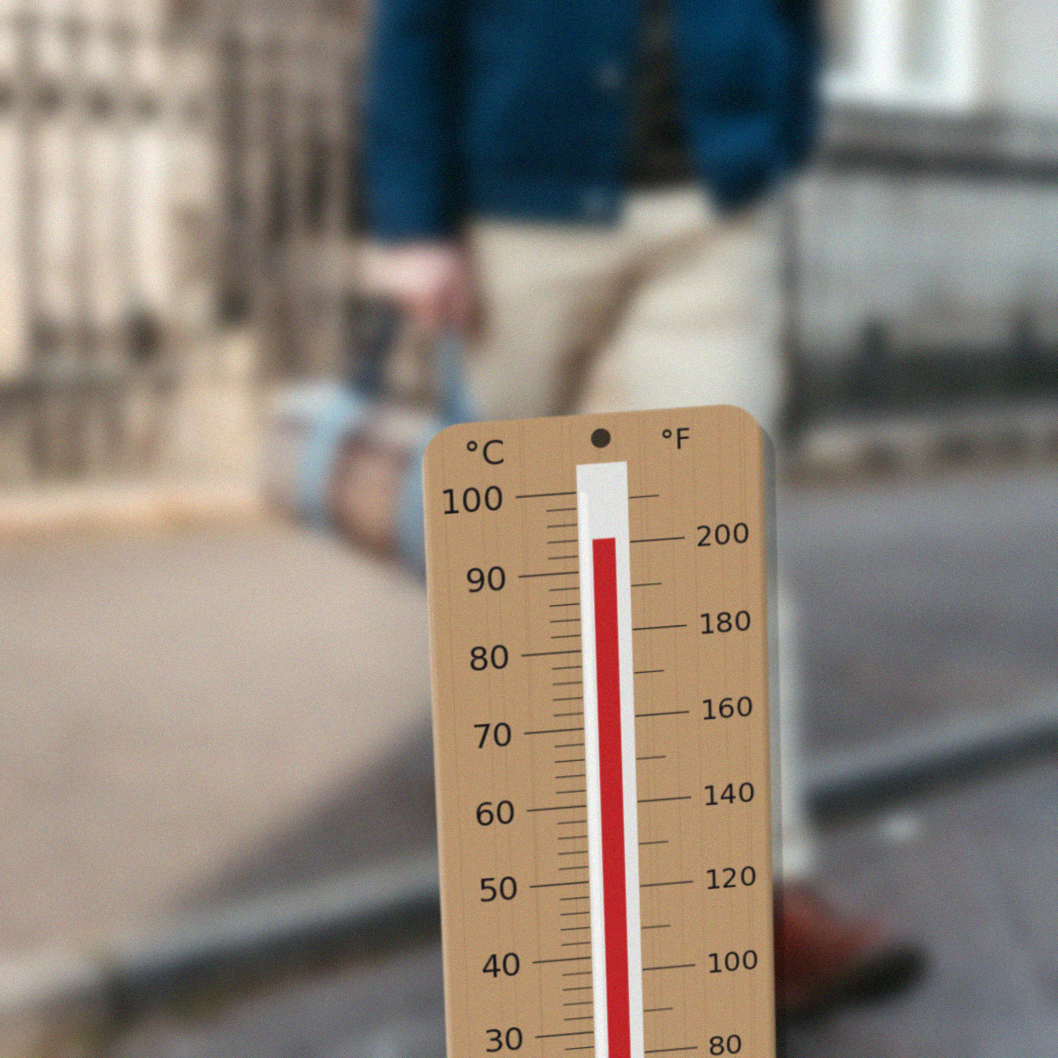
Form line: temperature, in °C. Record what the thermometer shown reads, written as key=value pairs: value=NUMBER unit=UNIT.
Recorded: value=94 unit=°C
